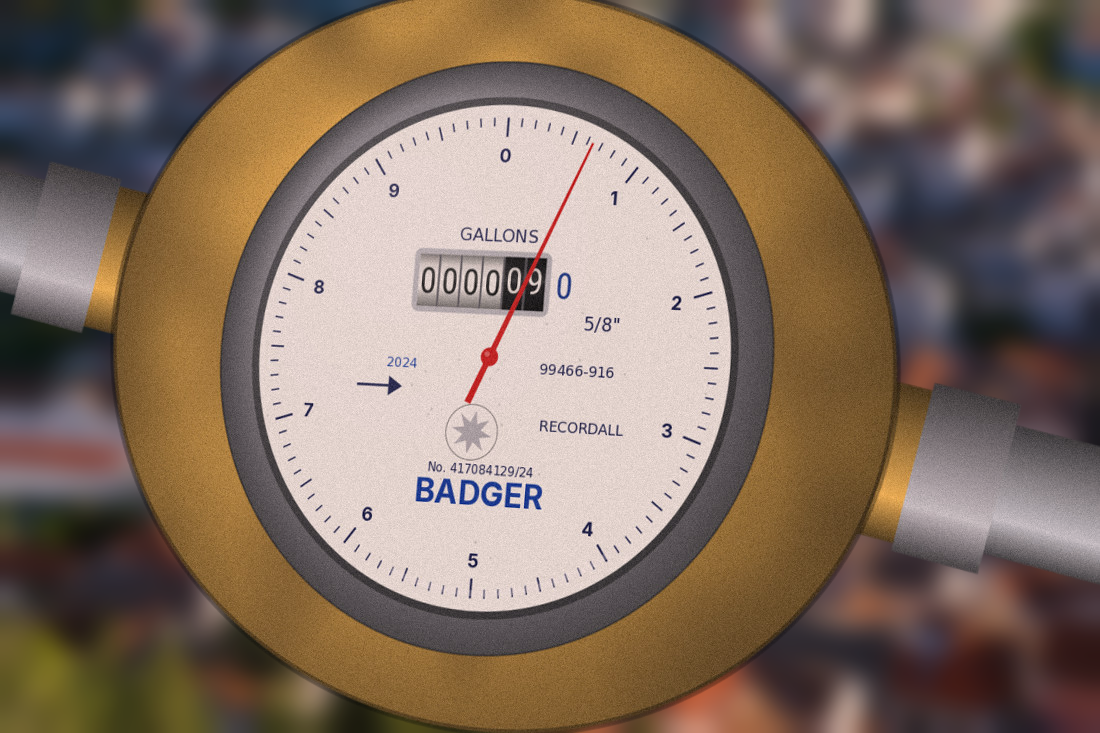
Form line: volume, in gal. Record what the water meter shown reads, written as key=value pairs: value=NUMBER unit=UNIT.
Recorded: value=90.6 unit=gal
